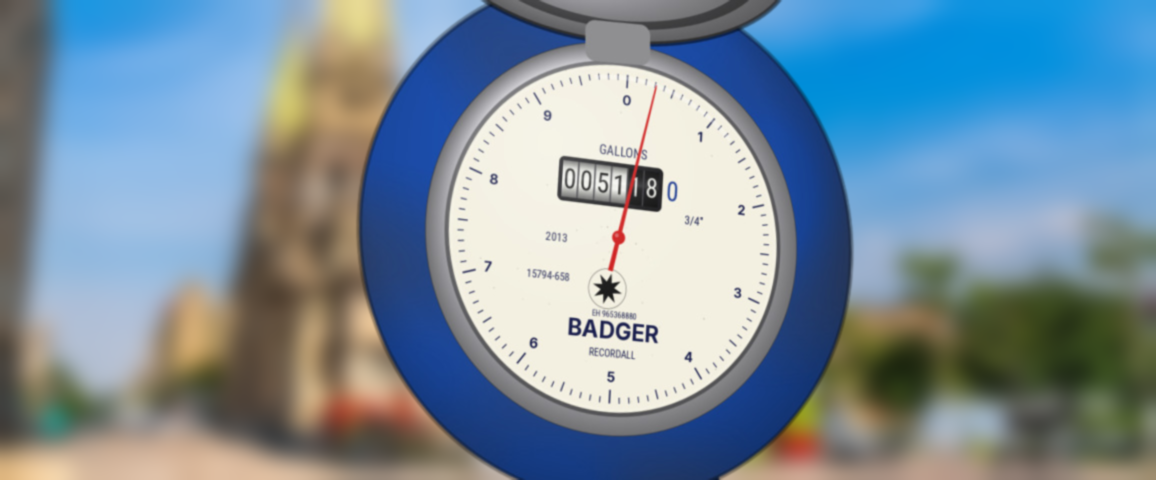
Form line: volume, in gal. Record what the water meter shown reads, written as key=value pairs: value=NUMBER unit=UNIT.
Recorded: value=51180.3 unit=gal
